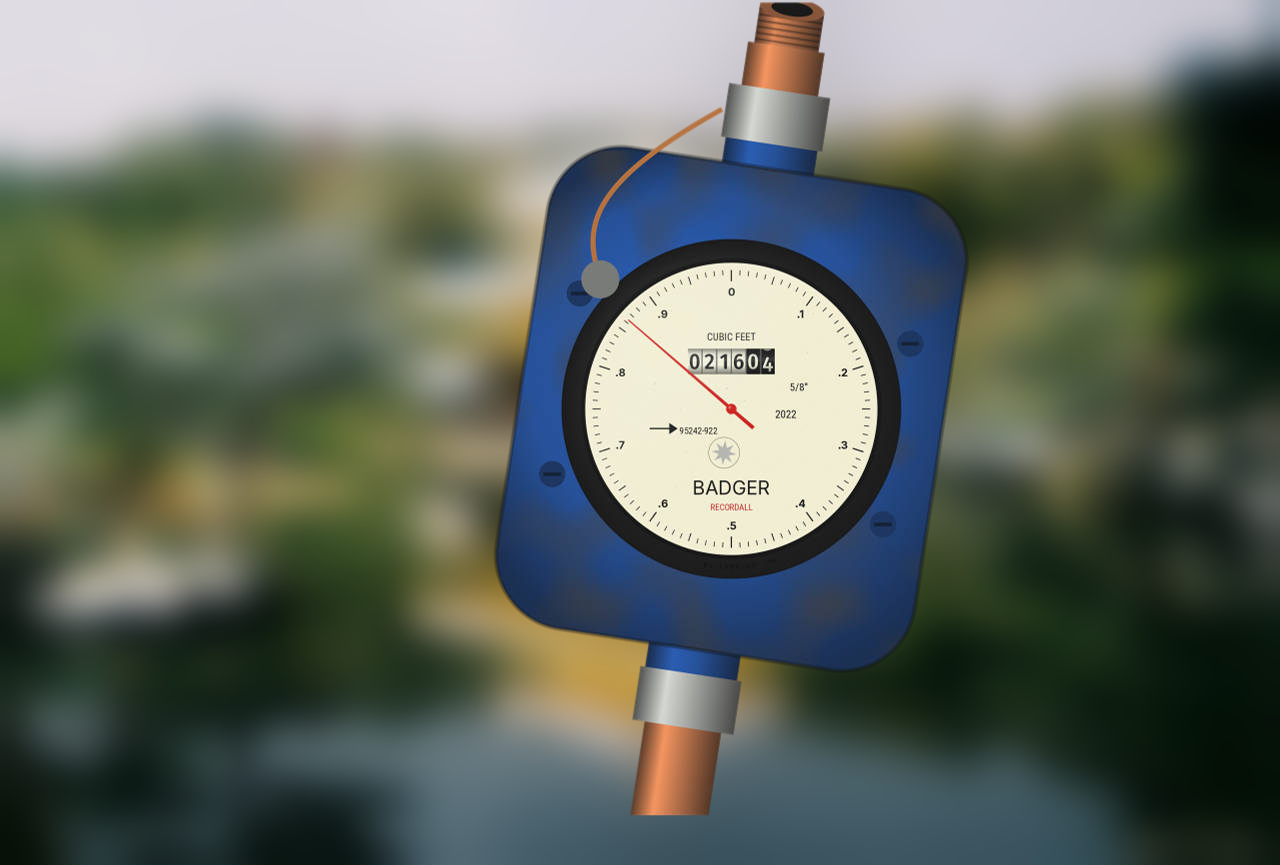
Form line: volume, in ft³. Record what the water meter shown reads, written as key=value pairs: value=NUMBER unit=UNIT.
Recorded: value=21603.86 unit=ft³
